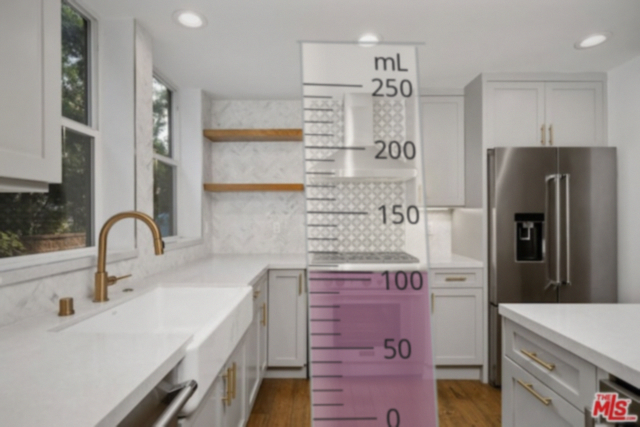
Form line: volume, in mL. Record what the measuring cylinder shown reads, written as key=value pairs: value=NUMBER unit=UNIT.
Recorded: value=105 unit=mL
